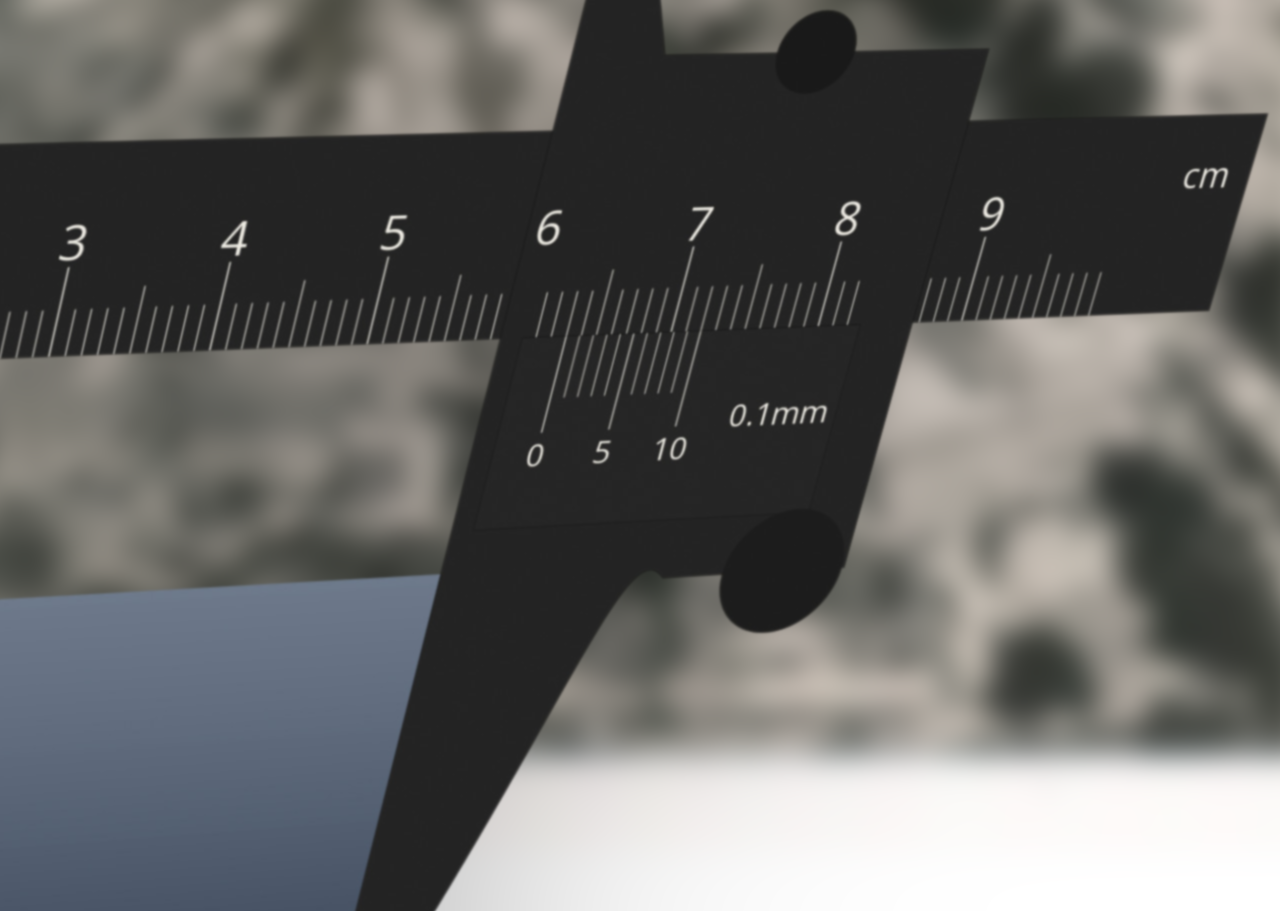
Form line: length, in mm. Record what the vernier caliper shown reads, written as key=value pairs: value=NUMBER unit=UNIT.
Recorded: value=63.0 unit=mm
